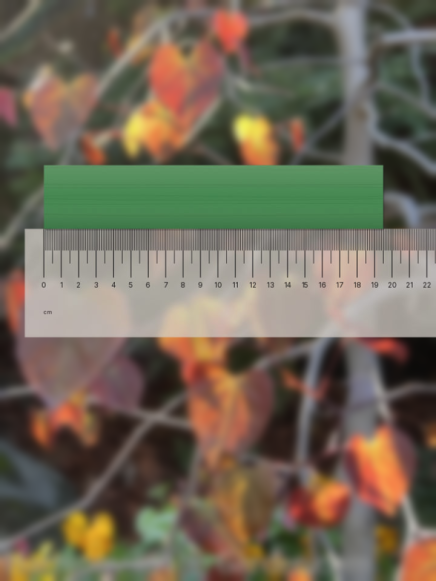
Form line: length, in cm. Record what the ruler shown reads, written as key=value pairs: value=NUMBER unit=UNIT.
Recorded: value=19.5 unit=cm
